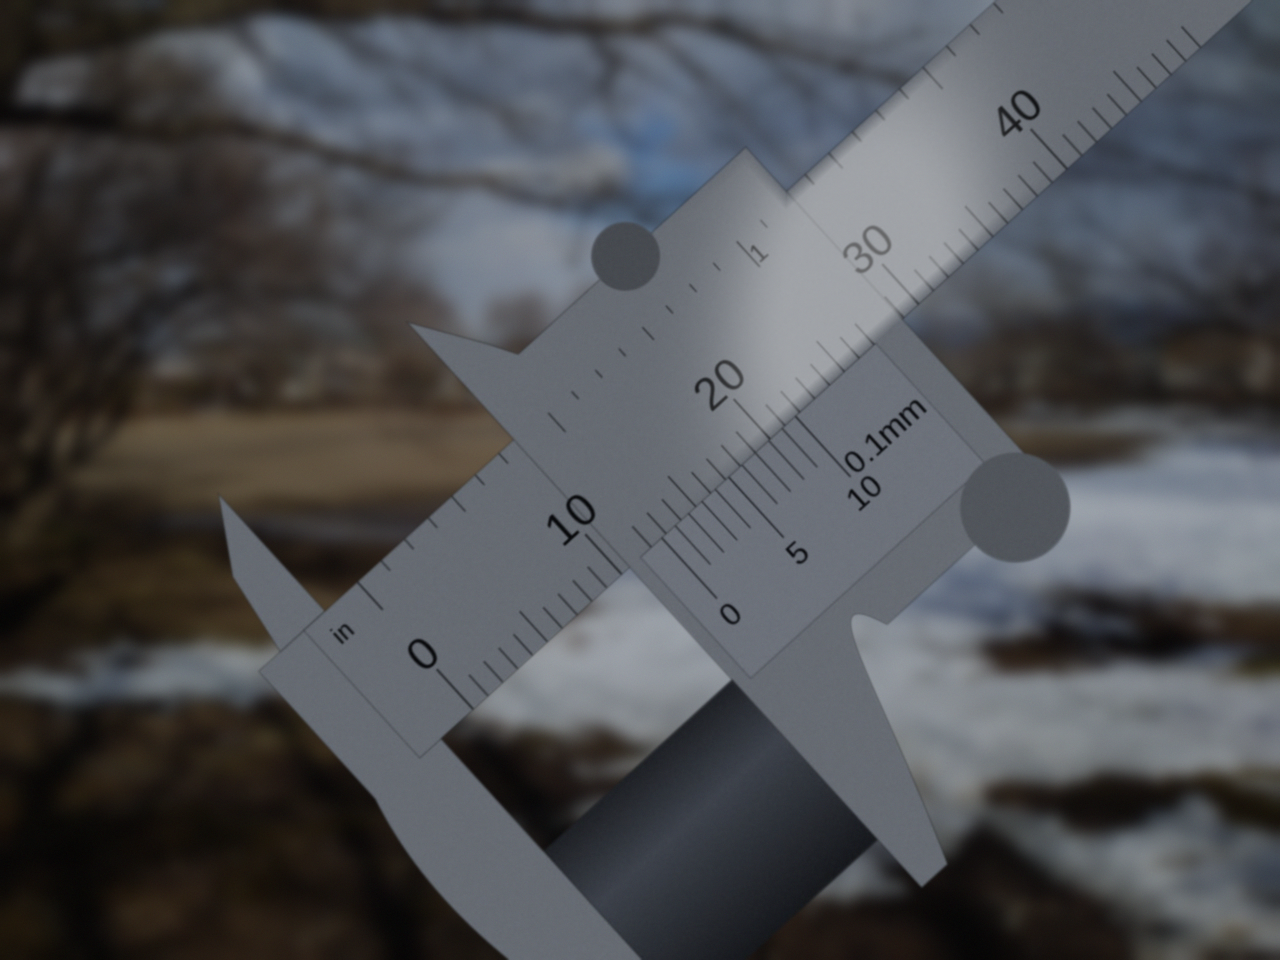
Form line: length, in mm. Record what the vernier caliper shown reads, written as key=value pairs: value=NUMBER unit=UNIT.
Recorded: value=12.7 unit=mm
